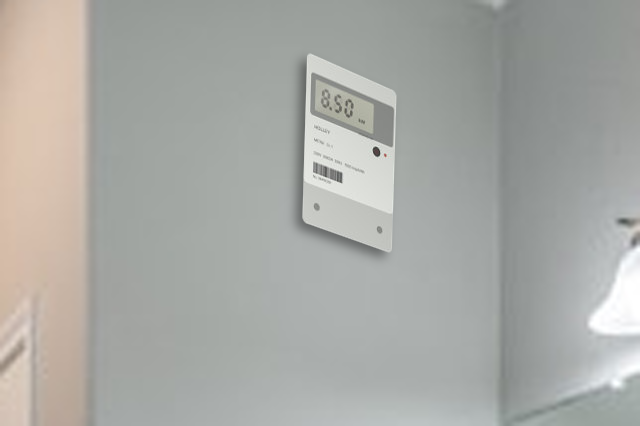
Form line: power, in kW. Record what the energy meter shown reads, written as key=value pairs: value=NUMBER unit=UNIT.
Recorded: value=8.50 unit=kW
